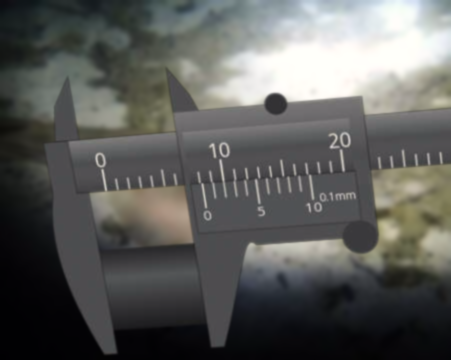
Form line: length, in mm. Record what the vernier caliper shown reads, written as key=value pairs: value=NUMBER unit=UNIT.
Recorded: value=8.2 unit=mm
